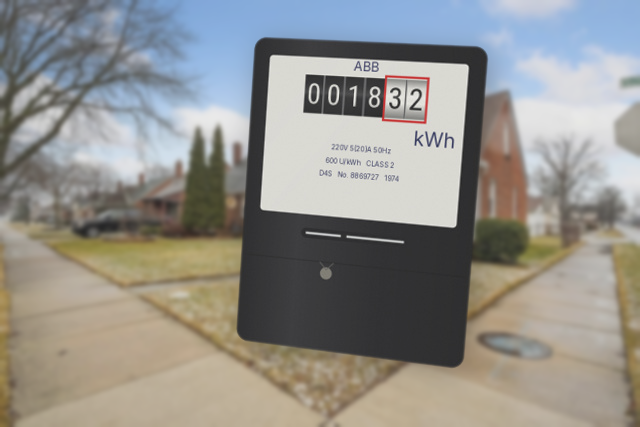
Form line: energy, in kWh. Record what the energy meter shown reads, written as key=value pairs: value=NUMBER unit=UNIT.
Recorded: value=18.32 unit=kWh
